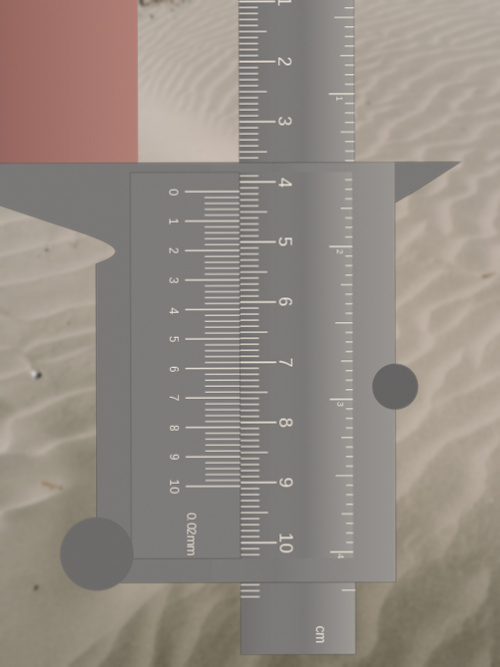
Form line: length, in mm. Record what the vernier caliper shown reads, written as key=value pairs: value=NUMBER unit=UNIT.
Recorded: value=41.6 unit=mm
